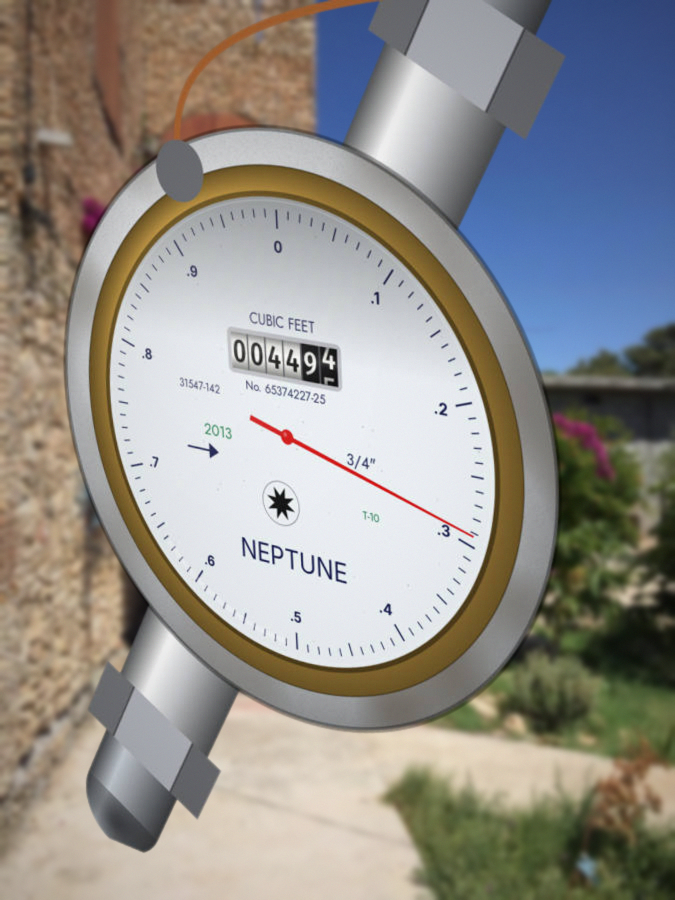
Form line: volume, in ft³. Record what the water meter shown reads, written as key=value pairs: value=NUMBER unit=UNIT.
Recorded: value=4494.29 unit=ft³
